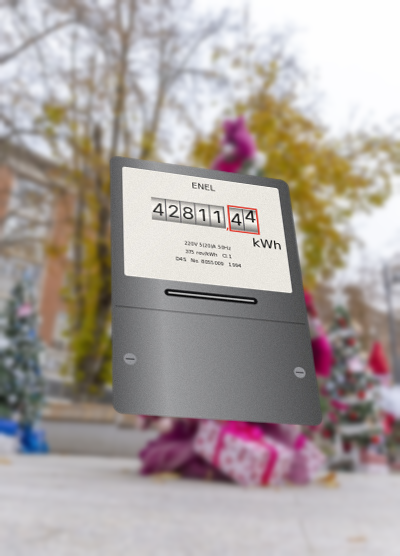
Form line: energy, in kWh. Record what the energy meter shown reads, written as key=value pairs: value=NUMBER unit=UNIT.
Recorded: value=42811.44 unit=kWh
